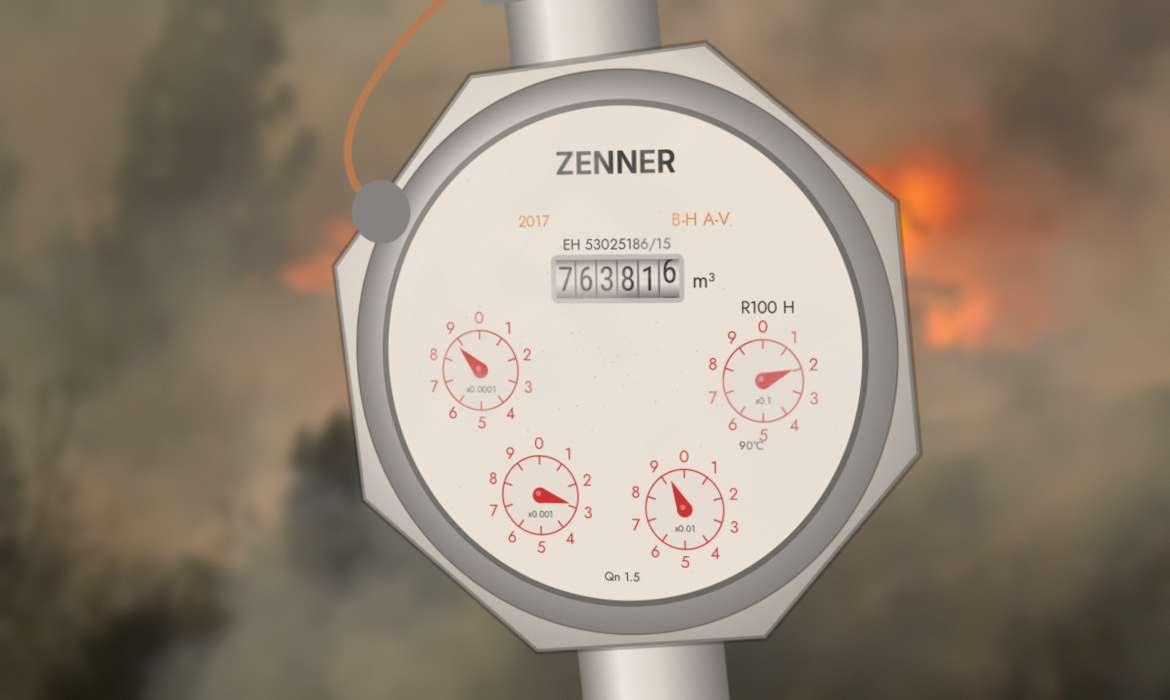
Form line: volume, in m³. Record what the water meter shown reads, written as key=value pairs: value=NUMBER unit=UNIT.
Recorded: value=763816.1928 unit=m³
